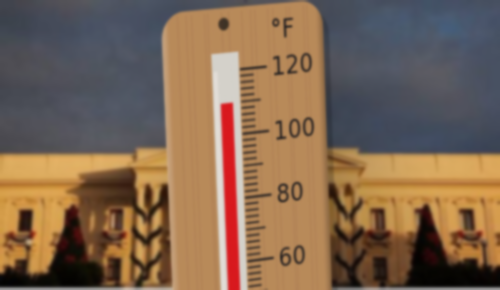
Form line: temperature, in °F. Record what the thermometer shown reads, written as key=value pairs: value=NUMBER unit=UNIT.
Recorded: value=110 unit=°F
